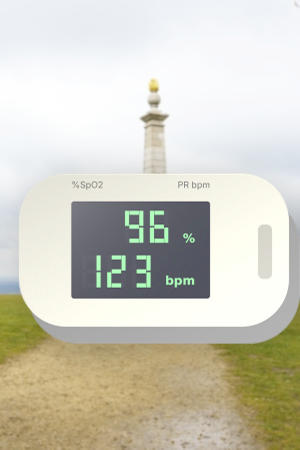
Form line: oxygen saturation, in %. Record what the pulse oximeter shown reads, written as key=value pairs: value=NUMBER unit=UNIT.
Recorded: value=96 unit=%
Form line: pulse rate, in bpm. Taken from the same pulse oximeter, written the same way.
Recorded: value=123 unit=bpm
